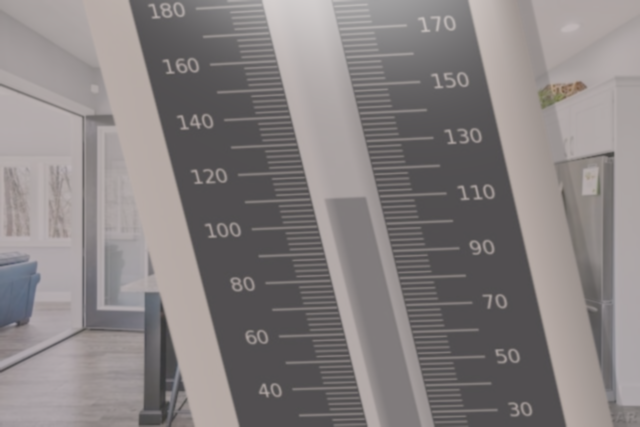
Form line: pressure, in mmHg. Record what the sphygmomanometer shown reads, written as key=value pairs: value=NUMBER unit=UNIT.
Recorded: value=110 unit=mmHg
